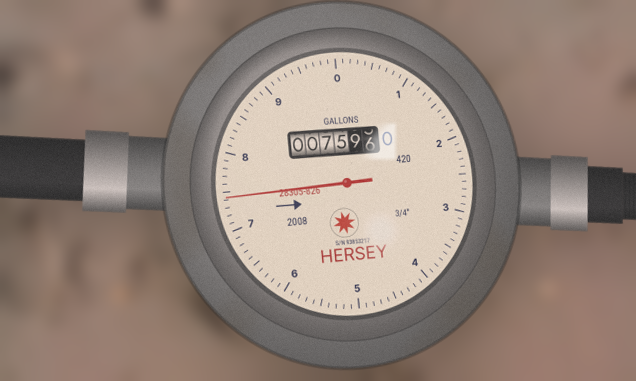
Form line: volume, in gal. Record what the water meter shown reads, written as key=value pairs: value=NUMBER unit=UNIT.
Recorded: value=75957.4 unit=gal
